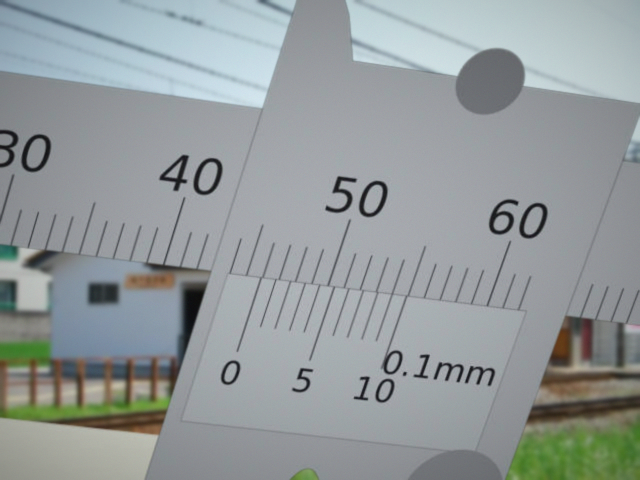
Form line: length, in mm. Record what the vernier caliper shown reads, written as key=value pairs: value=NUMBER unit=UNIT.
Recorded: value=45.9 unit=mm
